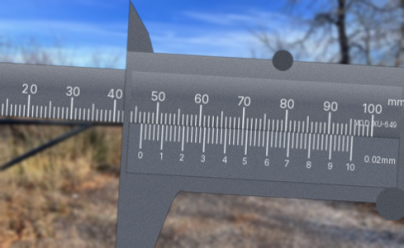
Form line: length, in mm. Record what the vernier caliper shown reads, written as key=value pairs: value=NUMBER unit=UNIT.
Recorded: value=46.5 unit=mm
